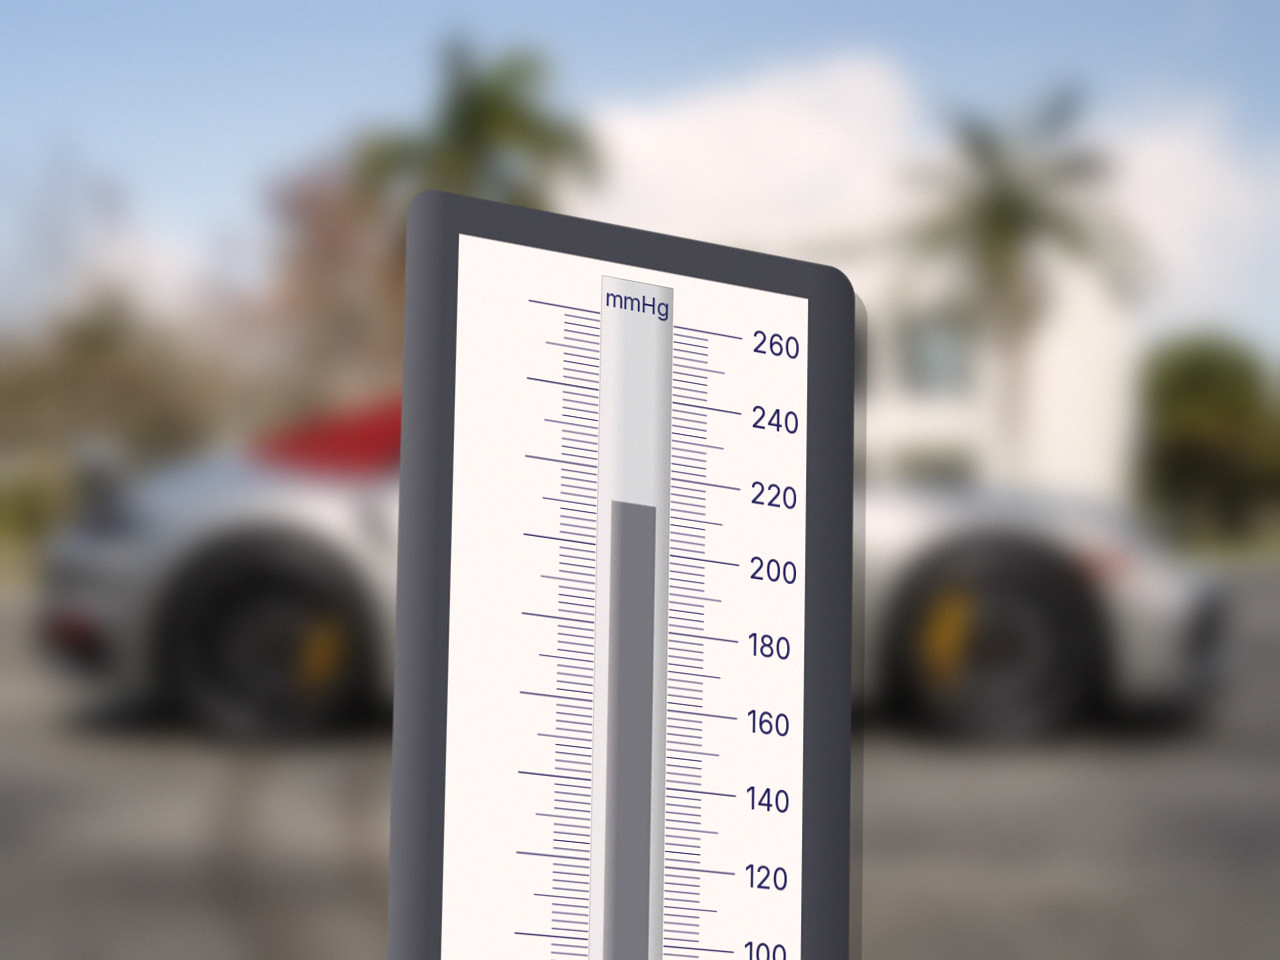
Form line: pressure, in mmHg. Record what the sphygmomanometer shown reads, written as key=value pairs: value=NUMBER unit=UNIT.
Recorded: value=212 unit=mmHg
